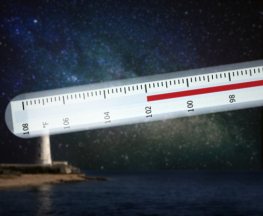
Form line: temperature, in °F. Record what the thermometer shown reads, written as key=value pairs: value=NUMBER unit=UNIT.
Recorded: value=102 unit=°F
